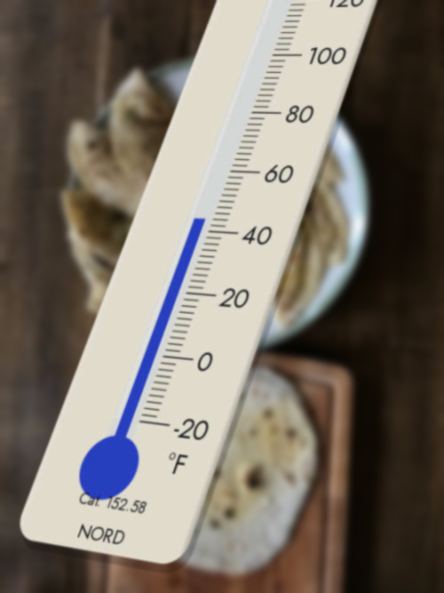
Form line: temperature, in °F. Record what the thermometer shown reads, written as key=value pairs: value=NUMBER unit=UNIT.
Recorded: value=44 unit=°F
